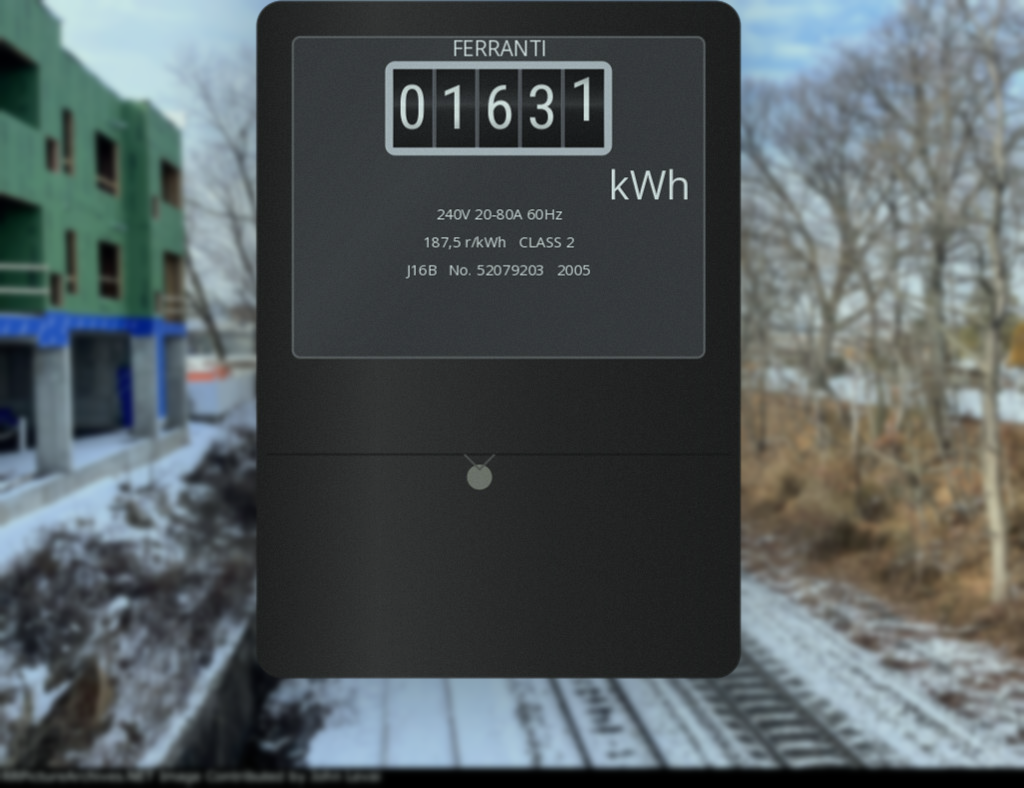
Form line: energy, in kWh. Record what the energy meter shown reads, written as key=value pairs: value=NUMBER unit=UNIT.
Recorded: value=1631 unit=kWh
